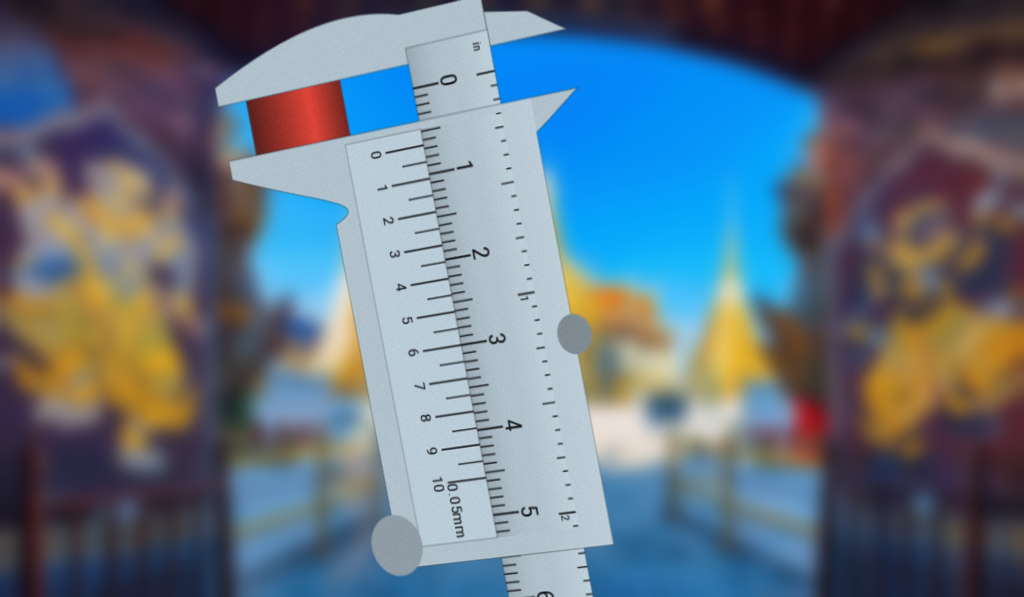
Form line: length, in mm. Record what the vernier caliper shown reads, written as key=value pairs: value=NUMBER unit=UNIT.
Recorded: value=6.6 unit=mm
